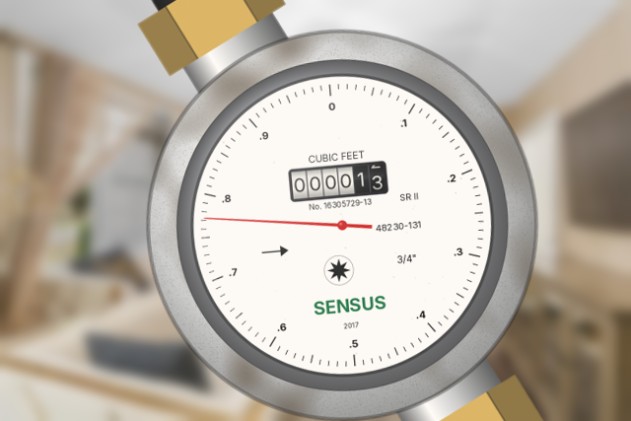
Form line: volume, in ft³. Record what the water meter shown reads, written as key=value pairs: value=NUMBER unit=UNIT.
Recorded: value=12.77 unit=ft³
